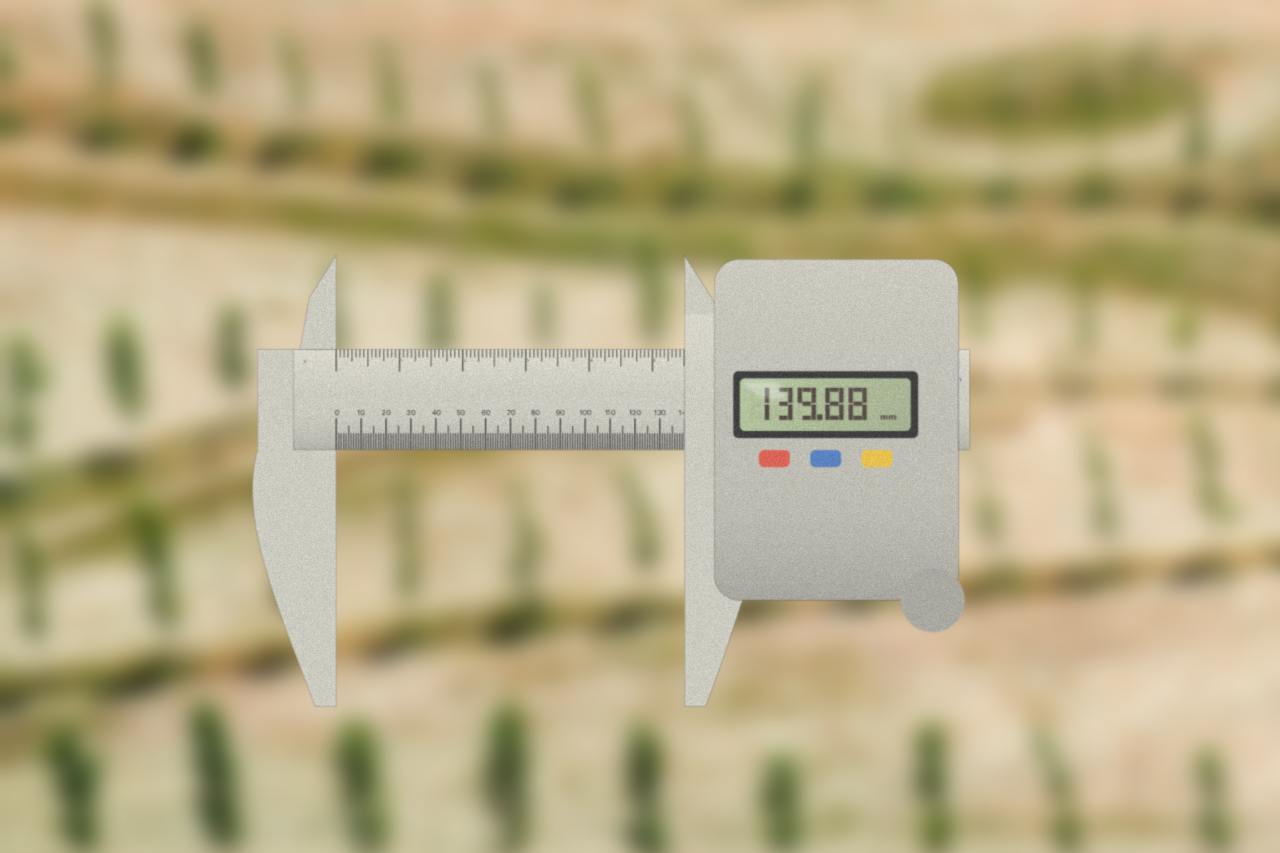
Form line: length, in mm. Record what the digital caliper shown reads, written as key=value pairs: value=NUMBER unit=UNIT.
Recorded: value=139.88 unit=mm
